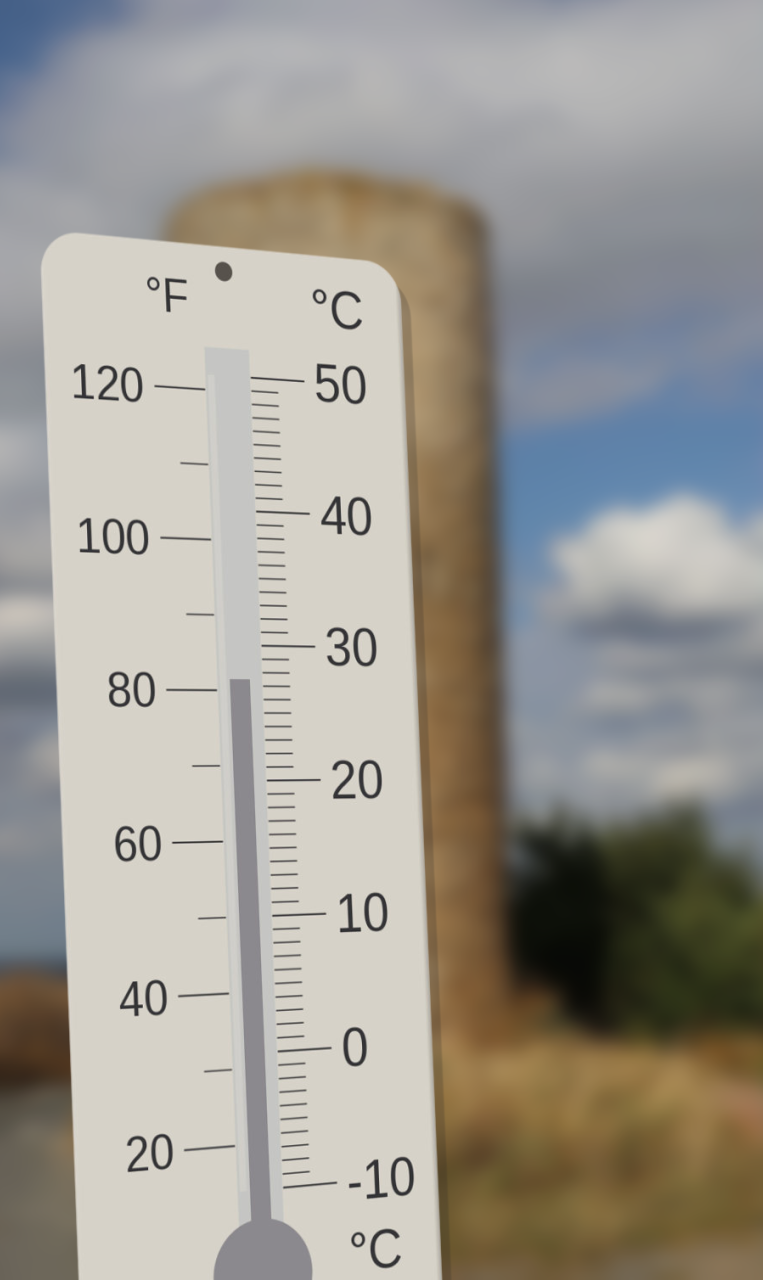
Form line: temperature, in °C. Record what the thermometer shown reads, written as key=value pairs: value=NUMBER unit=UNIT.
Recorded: value=27.5 unit=°C
